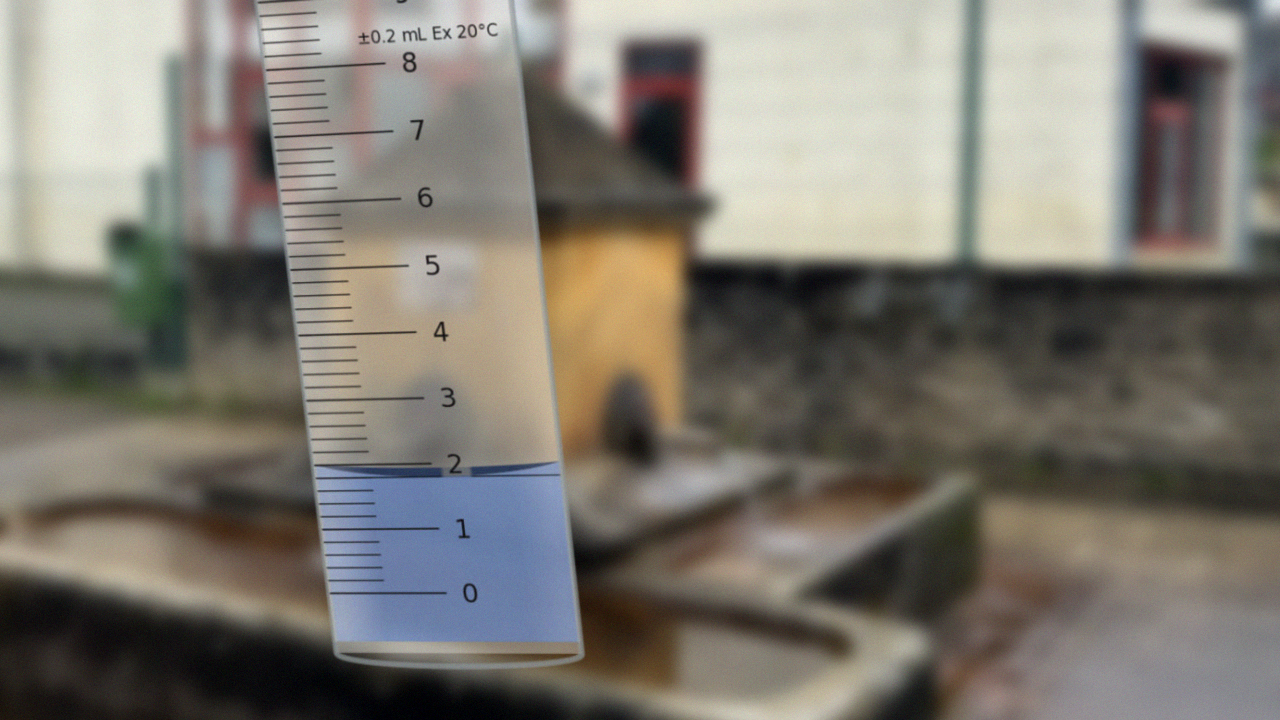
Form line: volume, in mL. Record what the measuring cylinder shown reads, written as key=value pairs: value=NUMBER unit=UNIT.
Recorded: value=1.8 unit=mL
